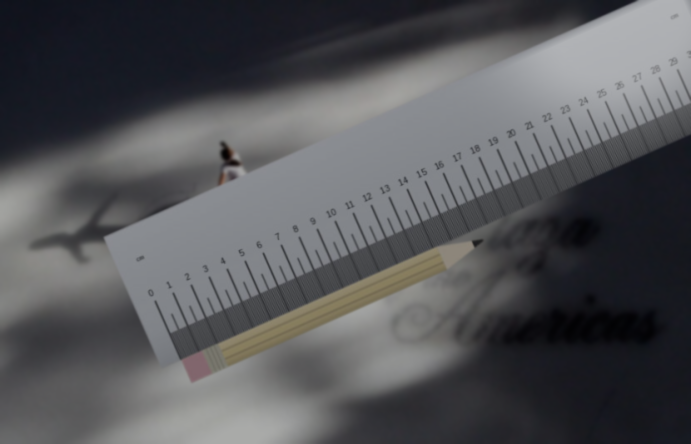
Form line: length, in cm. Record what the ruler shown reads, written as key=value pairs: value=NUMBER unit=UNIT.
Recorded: value=16.5 unit=cm
